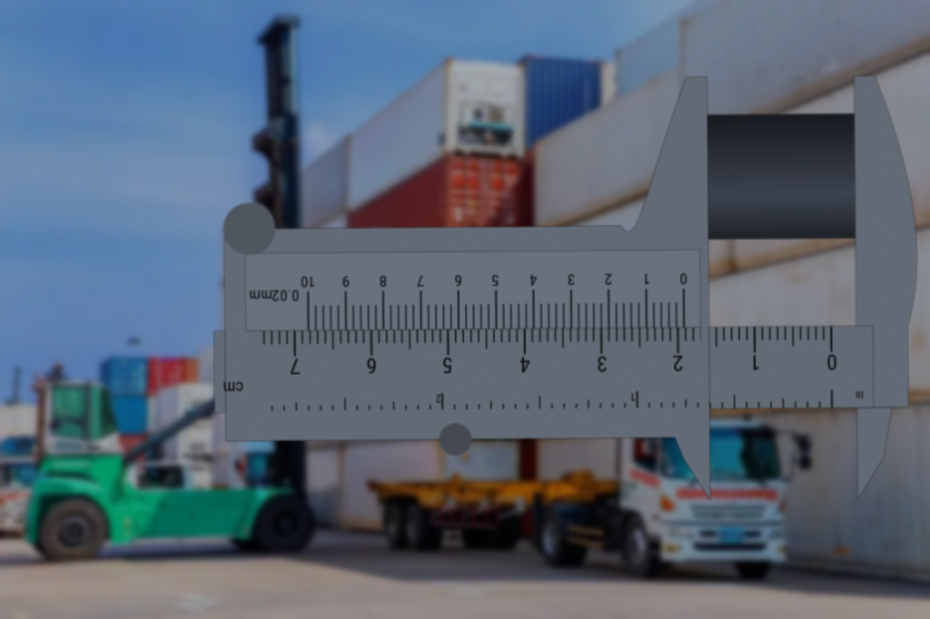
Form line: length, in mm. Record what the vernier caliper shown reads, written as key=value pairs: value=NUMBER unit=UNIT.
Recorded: value=19.2 unit=mm
